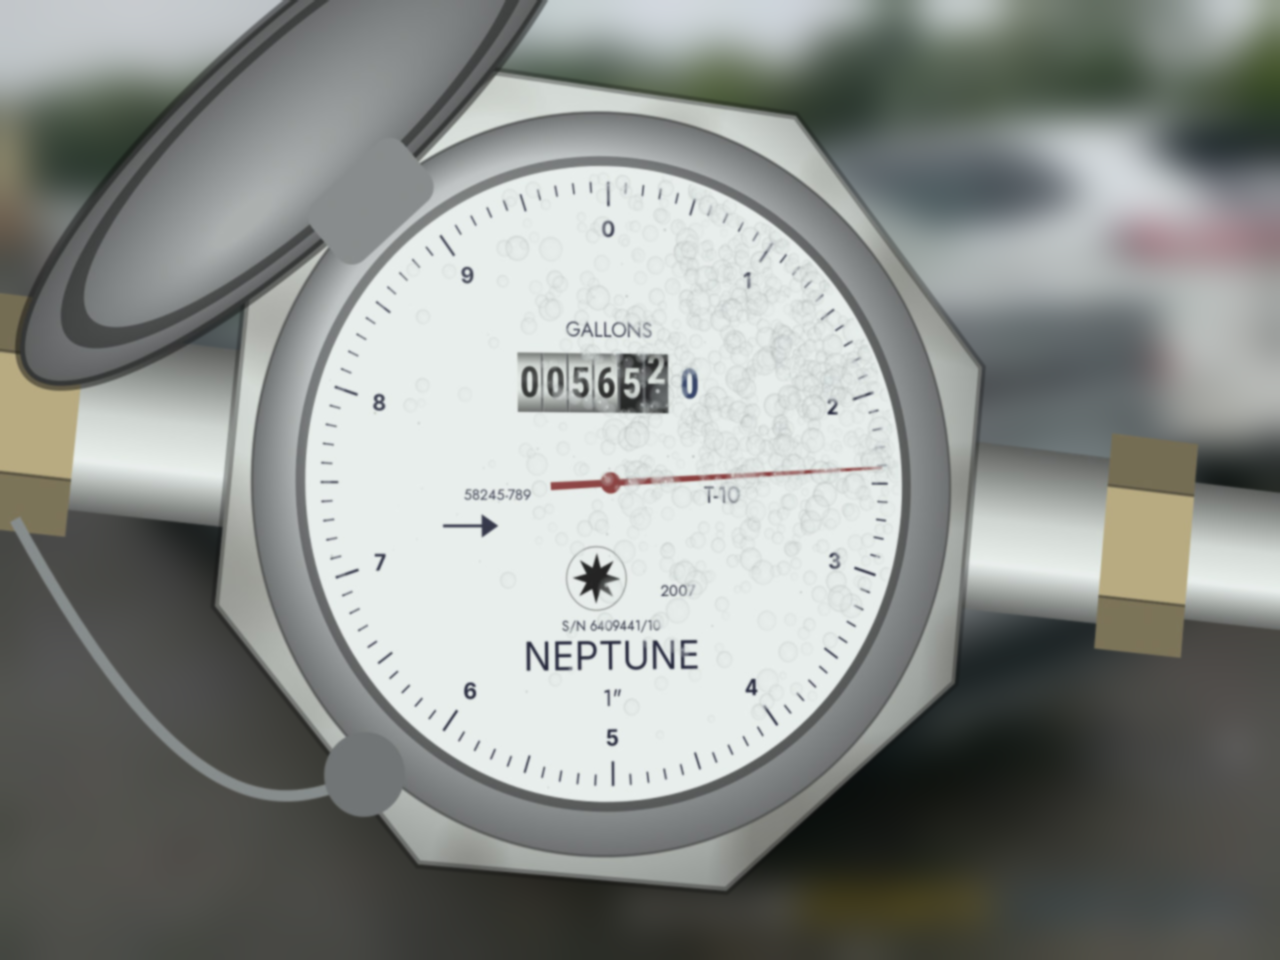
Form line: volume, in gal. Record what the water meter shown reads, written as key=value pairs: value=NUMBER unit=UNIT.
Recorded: value=56522.4 unit=gal
